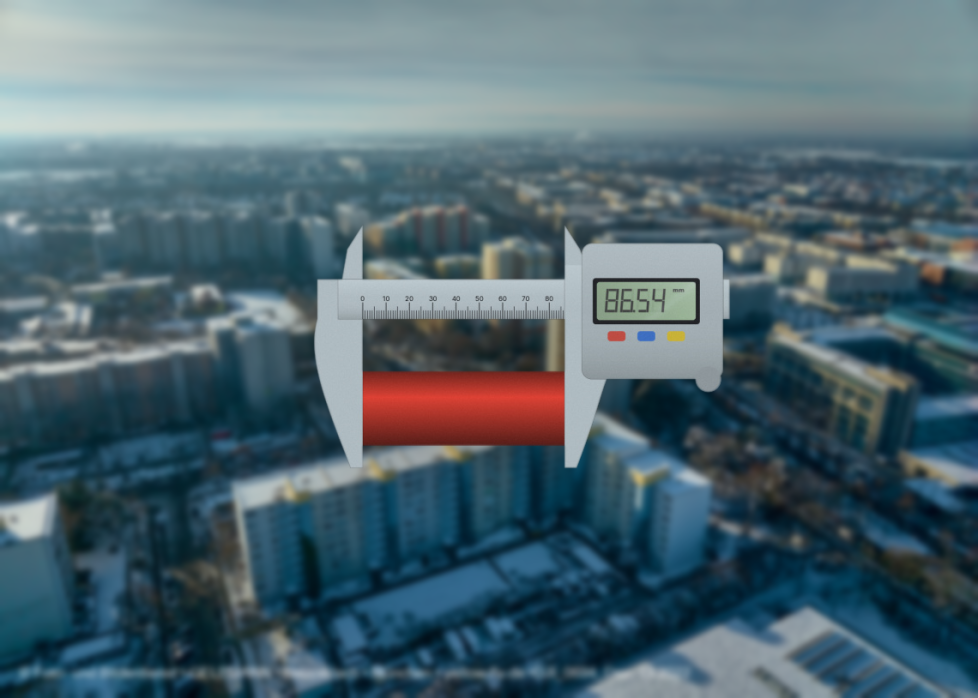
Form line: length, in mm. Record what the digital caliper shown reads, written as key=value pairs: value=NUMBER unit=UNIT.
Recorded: value=86.54 unit=mm
